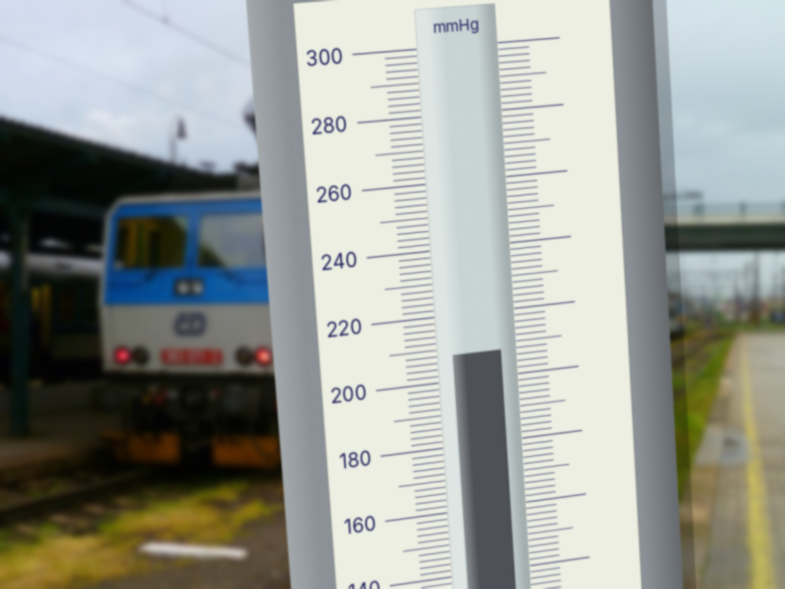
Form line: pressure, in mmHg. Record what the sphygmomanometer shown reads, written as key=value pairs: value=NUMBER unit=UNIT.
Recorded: value=208 unit=mmHg
